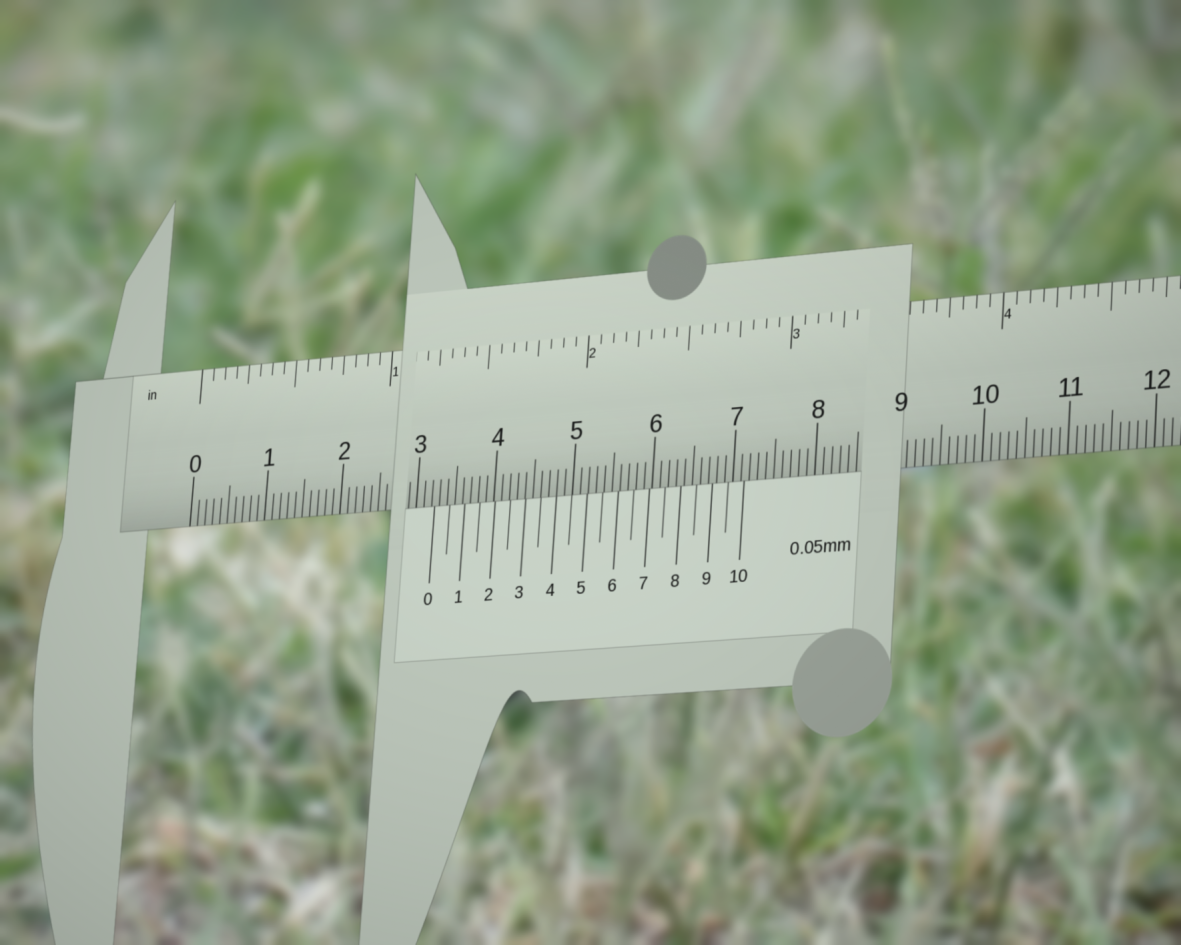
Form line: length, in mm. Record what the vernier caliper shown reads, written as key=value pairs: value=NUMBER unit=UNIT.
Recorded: value=32.4 unit=mm
